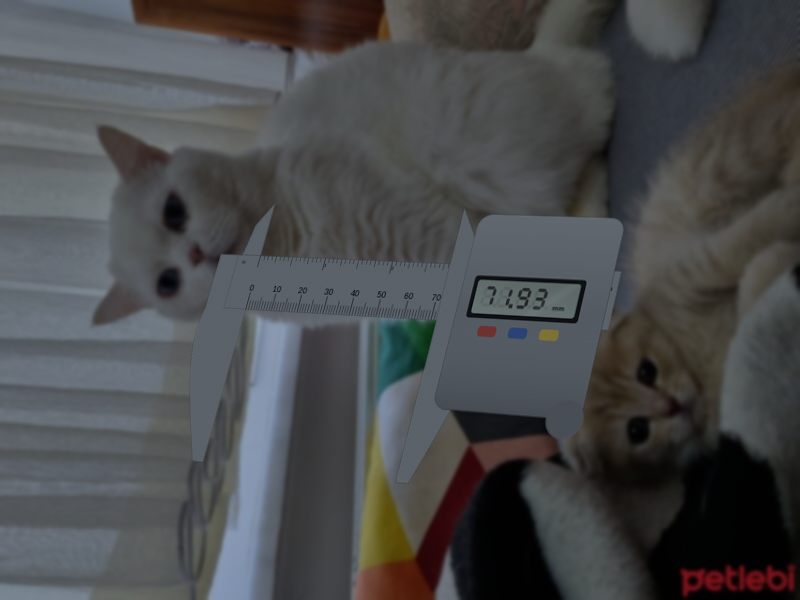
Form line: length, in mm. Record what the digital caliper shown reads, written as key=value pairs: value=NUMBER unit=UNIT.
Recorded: value=71.93 unit=mm
